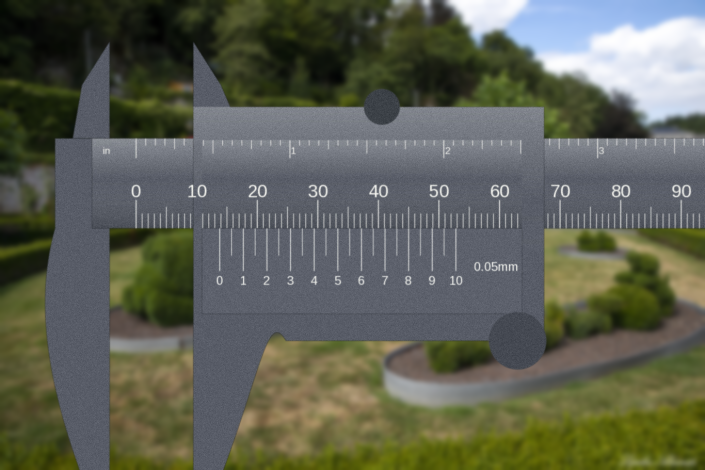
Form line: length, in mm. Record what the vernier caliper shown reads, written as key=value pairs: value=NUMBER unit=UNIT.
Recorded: value=13.8 unit=mm
